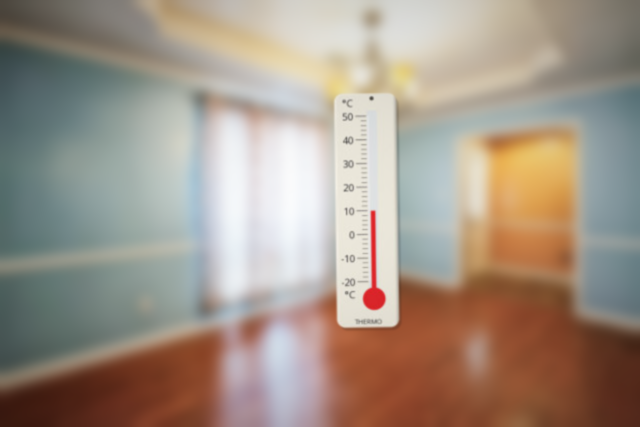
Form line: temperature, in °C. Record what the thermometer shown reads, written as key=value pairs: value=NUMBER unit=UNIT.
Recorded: value=10 unit=°C
